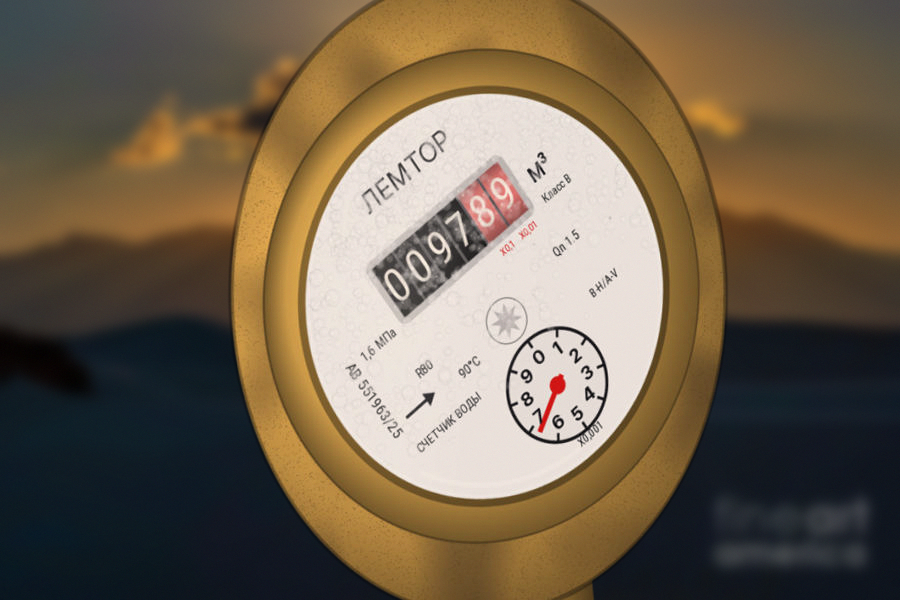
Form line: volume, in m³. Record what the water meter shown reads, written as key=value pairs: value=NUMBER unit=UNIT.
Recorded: value=97.896 unit=m³
